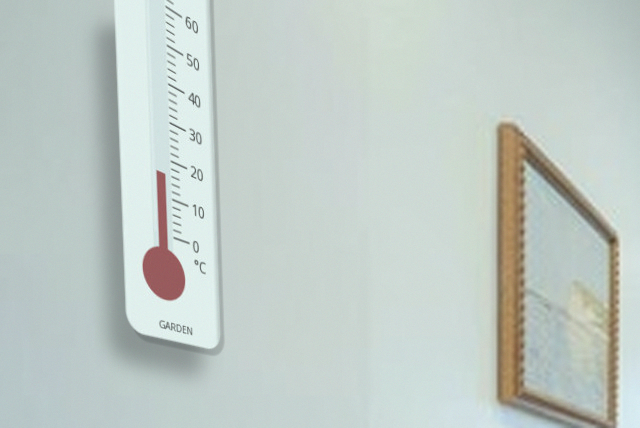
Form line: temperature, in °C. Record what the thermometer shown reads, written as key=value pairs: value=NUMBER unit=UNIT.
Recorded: value=16 unit=°C
